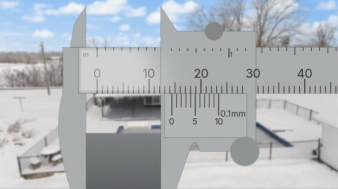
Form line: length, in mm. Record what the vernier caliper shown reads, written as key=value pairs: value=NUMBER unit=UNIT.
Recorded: value=14.4 unit=mm
